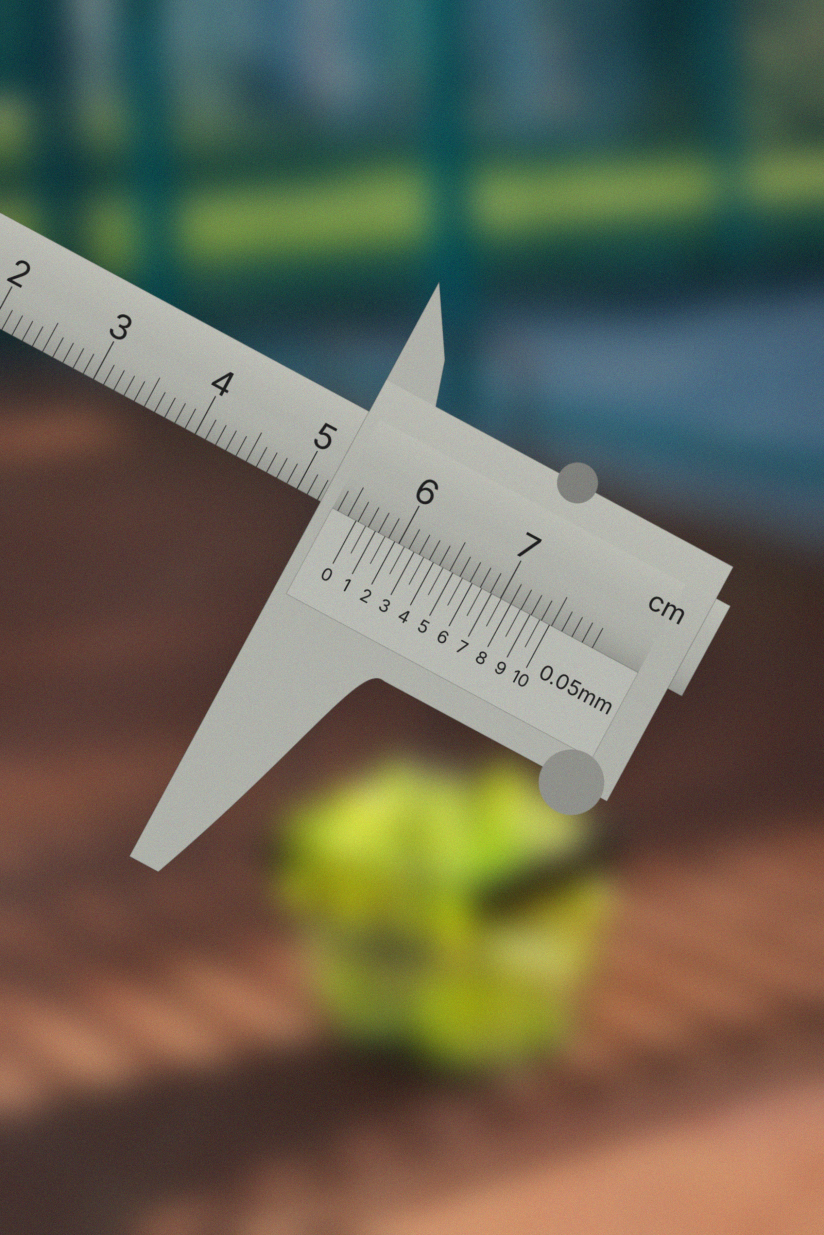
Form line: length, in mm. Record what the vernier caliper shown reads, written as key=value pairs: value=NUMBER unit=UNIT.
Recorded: value=55.8 unit=mm
